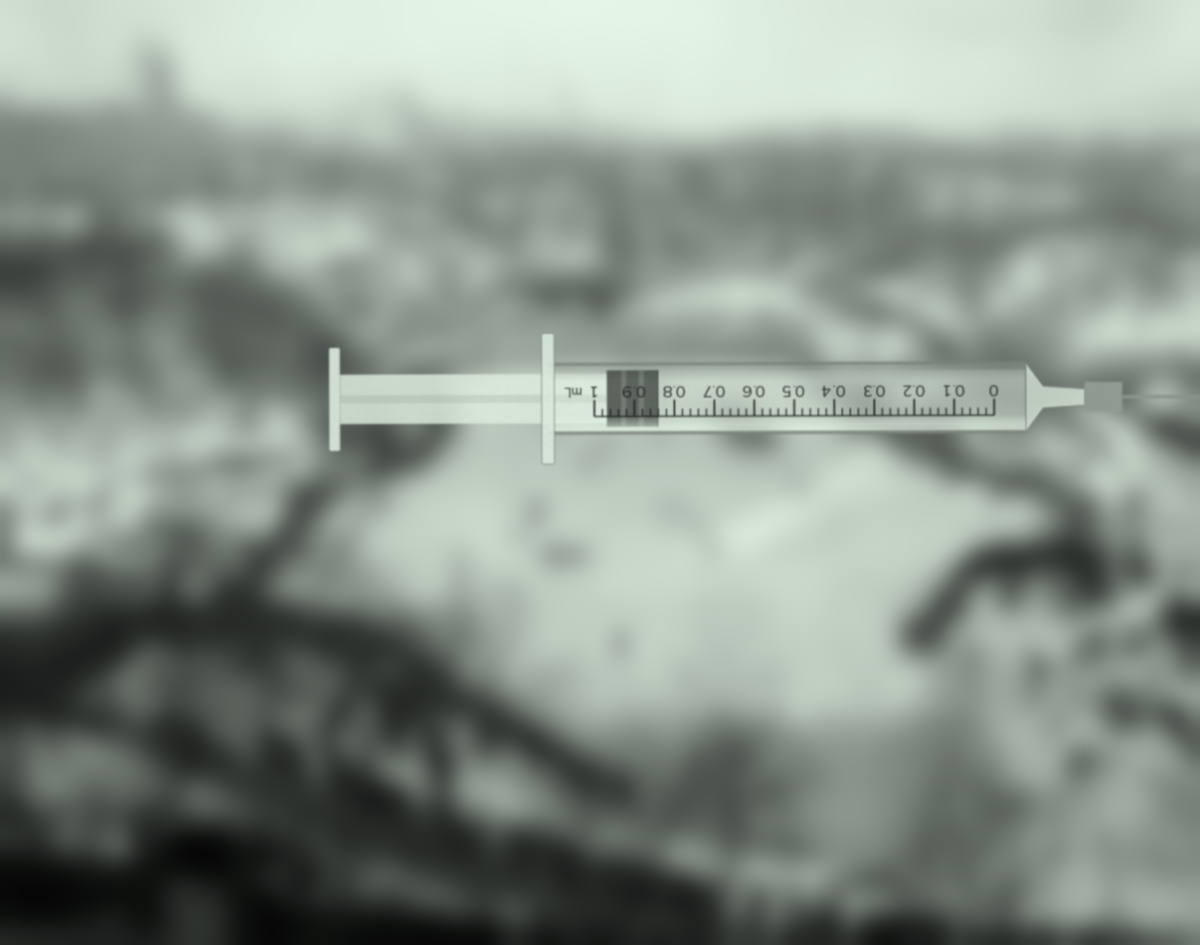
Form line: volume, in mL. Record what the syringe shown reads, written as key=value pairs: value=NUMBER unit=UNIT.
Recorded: value=0.84 unit=mL
